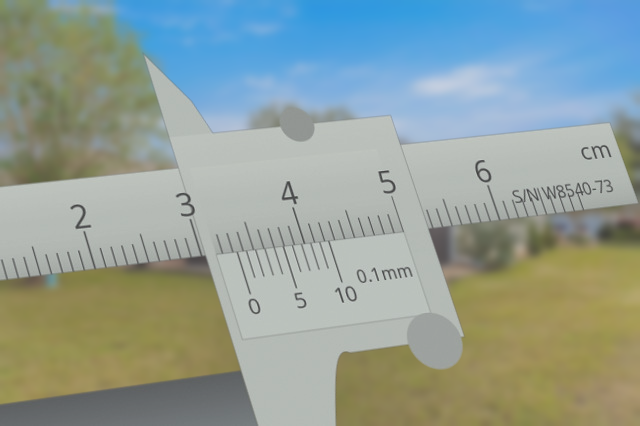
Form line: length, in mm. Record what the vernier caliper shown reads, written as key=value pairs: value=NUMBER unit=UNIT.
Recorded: value=33.4 unit=mm
